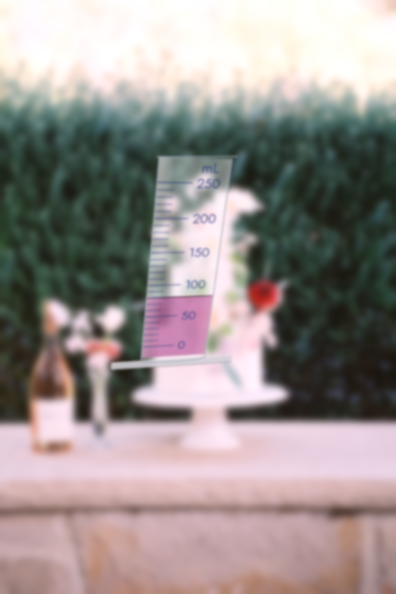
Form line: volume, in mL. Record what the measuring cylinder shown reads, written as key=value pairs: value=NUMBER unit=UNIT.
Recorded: value=80 unit=mL
